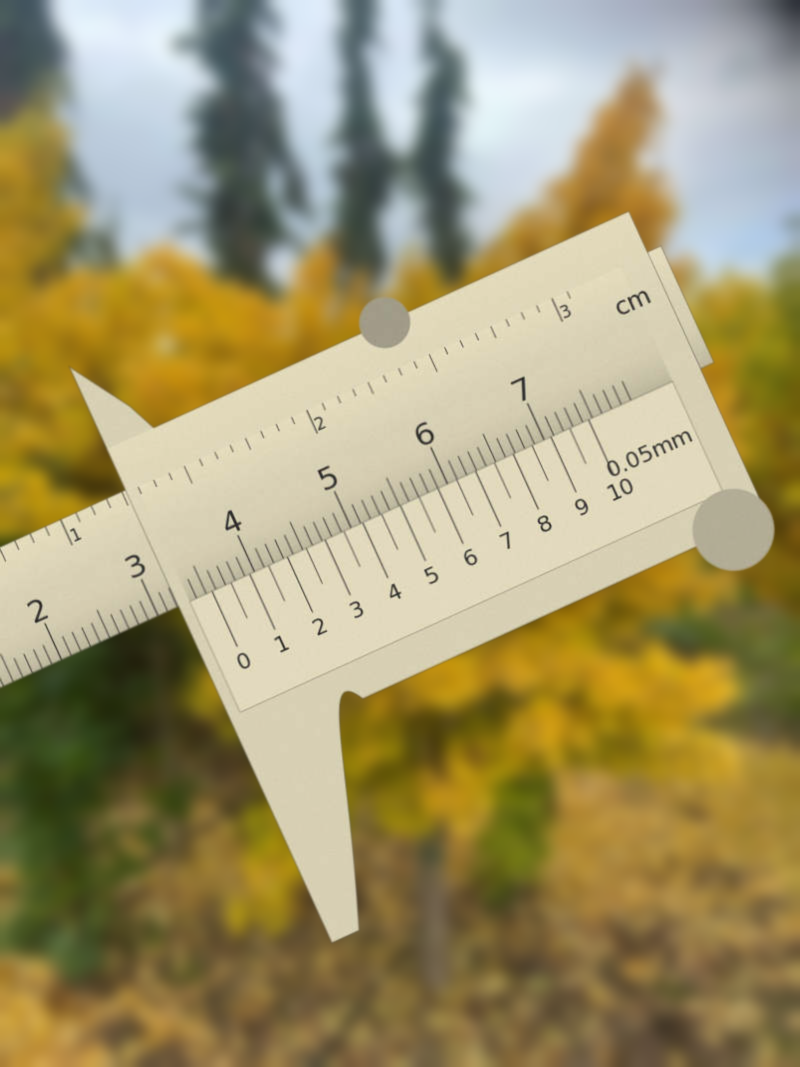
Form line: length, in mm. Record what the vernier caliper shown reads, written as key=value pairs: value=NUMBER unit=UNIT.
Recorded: value=35.6 unit=mm
